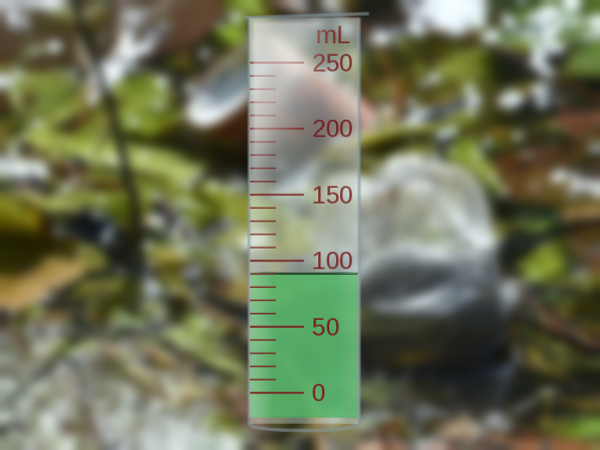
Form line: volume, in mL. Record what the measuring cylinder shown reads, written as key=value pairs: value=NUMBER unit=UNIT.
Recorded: value=90 unit=mL
